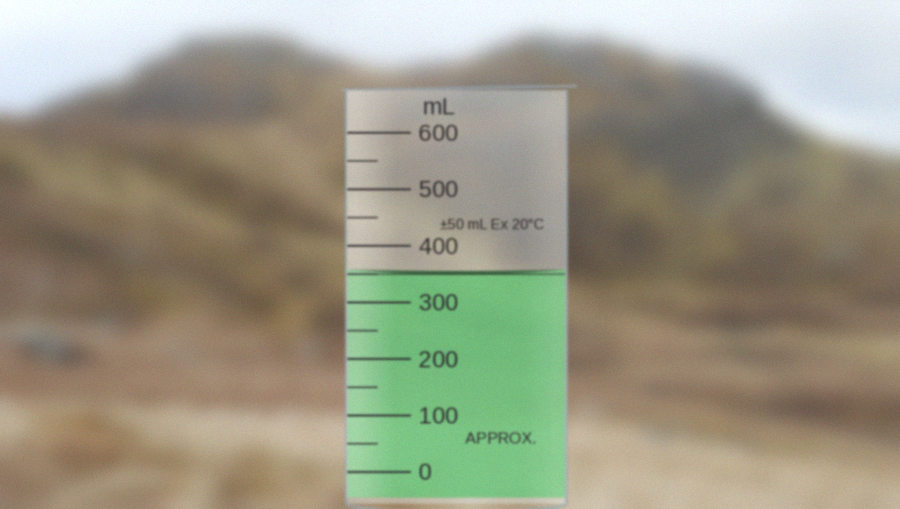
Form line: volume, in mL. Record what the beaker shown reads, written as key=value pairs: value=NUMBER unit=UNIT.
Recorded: value=350 unit=mL
